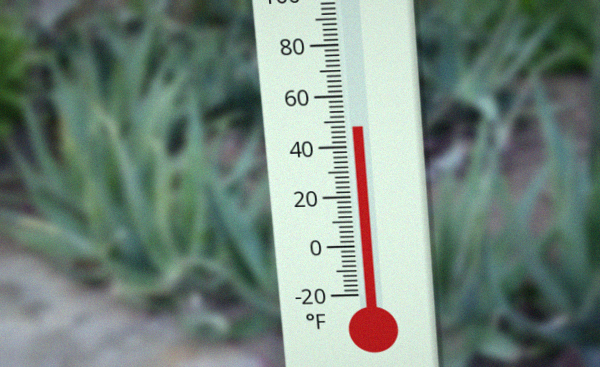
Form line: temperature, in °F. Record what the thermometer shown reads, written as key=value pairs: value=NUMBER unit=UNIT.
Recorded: value=48 unit=°F
